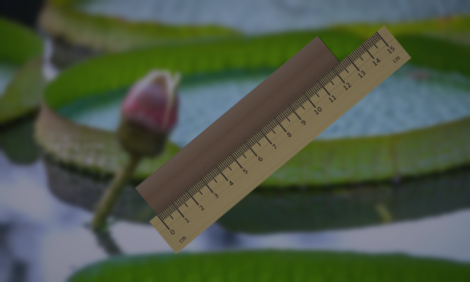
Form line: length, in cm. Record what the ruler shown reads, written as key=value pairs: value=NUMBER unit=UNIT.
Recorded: value=12.5 unit=cm
